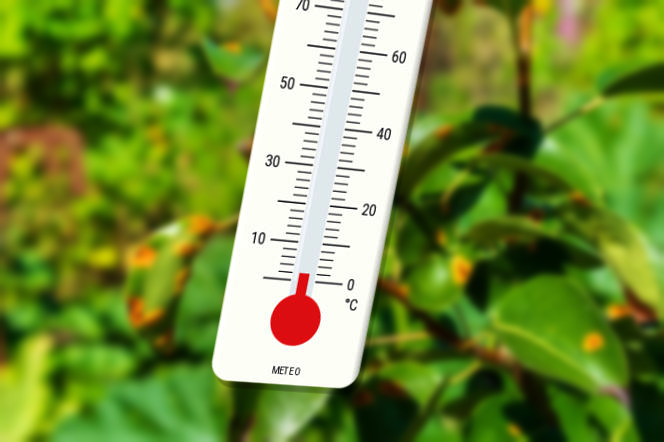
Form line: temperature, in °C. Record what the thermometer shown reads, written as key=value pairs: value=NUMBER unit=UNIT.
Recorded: value=2 unit=°C
